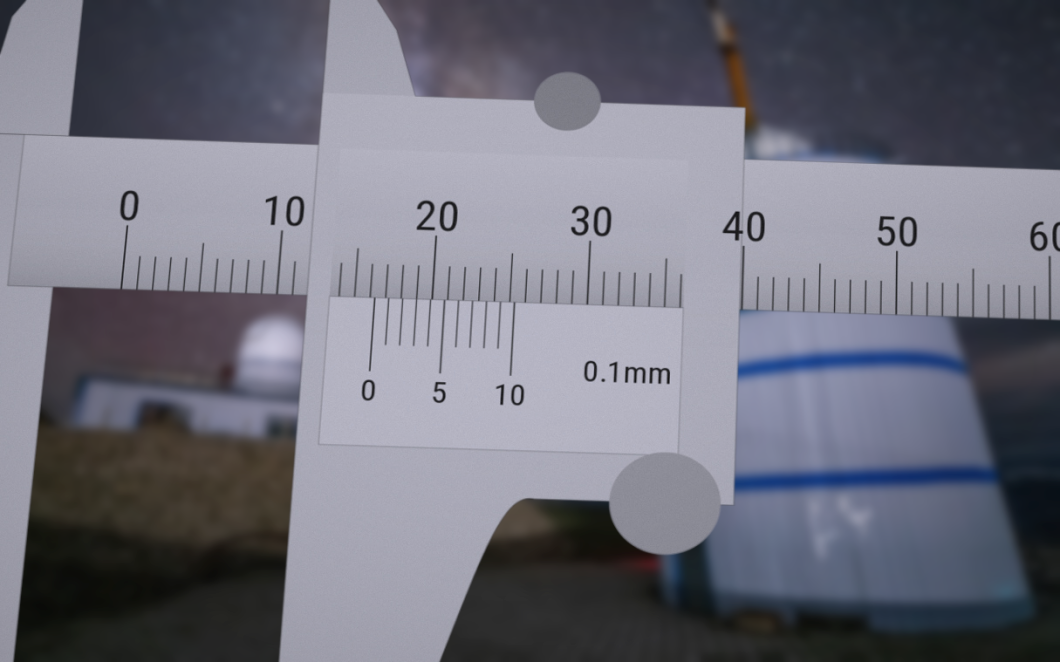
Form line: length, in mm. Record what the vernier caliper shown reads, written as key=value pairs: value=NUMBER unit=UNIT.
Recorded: value=16.3 unit=mm
